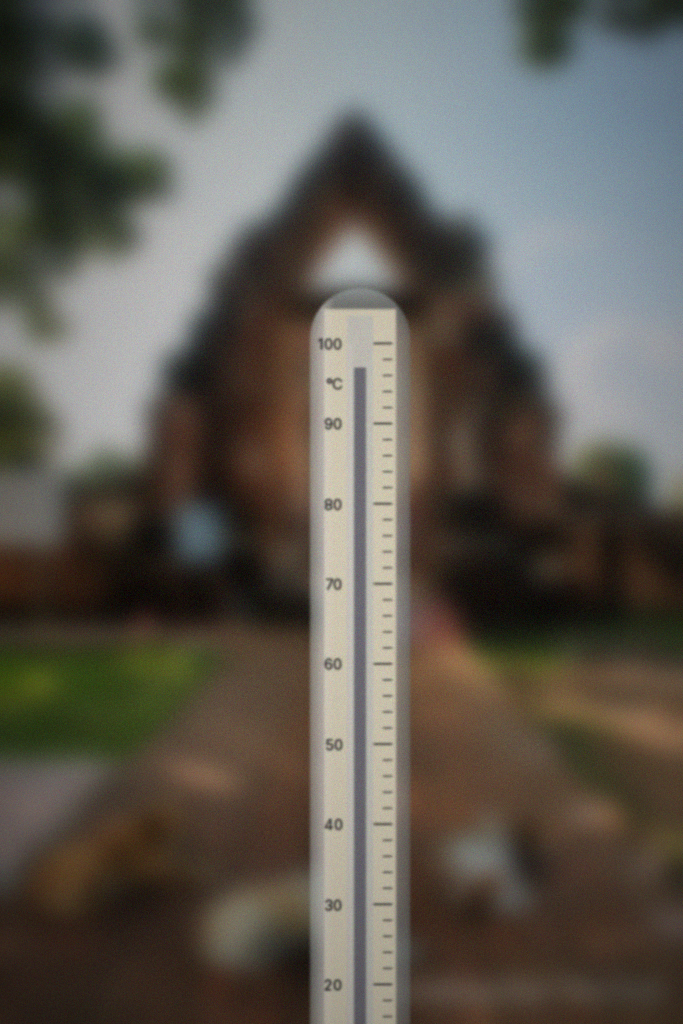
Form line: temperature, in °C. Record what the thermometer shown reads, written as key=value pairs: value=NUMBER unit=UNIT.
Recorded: value=97 unit=°C
